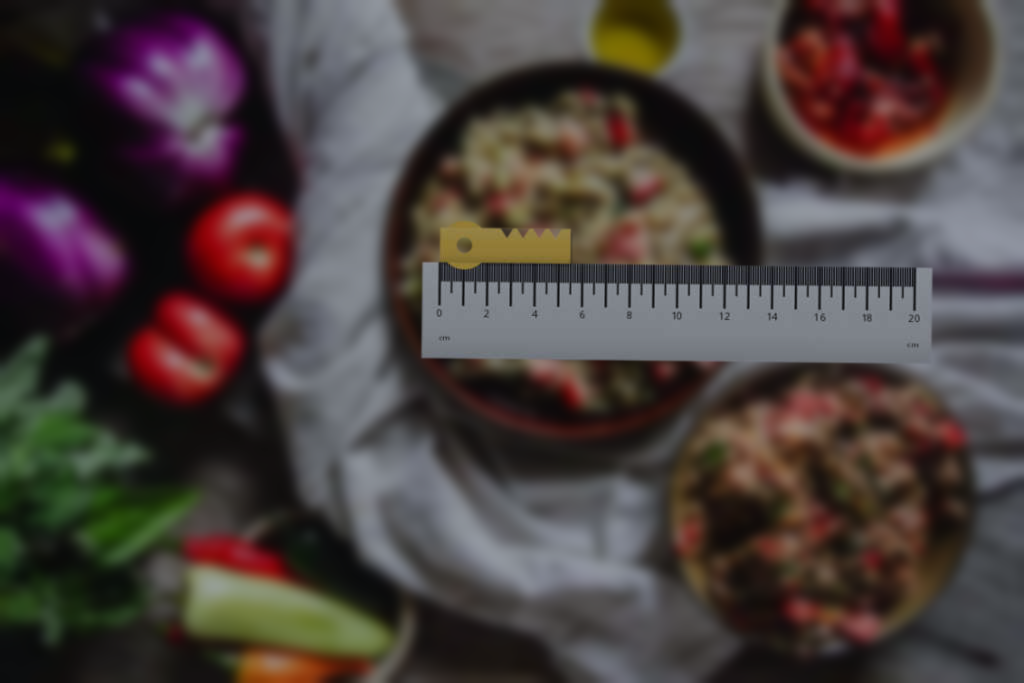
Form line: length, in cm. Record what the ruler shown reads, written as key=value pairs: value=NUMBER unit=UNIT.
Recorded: value=5.5 unit=cm
